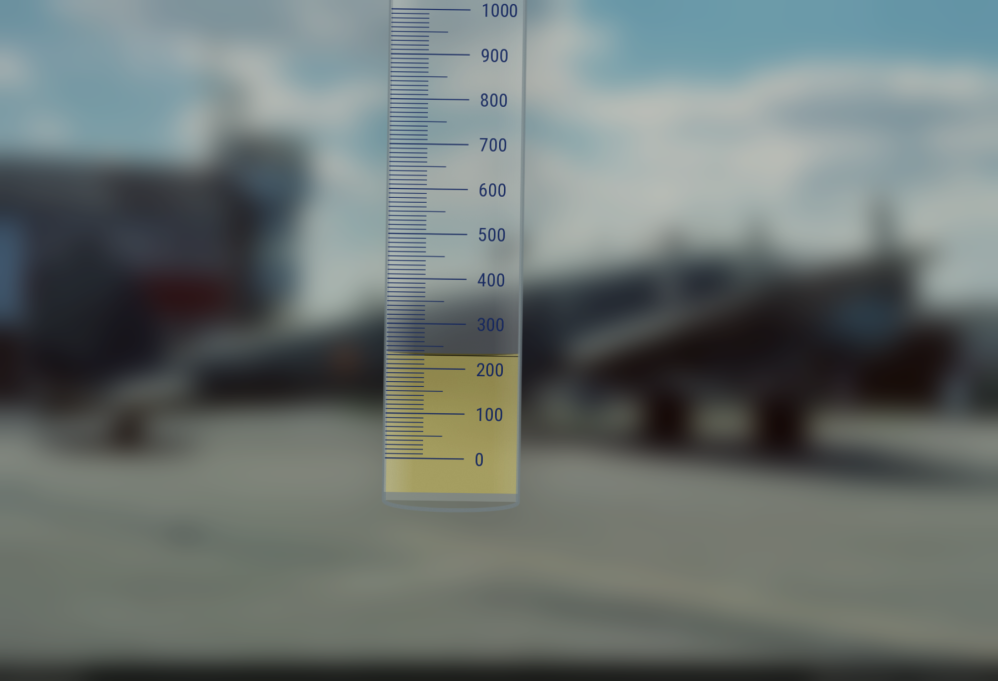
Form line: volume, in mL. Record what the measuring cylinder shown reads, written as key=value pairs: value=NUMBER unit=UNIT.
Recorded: value=230 unit=mL
